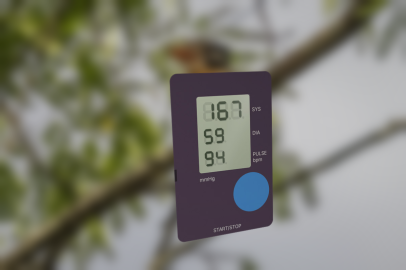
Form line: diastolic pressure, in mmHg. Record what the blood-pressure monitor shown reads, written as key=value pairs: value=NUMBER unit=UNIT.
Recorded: value=59 unit=mmHg
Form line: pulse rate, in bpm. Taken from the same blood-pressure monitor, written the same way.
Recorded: value=94 unit=bpm
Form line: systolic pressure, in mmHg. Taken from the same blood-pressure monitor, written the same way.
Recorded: value=167 unit=mmHg
